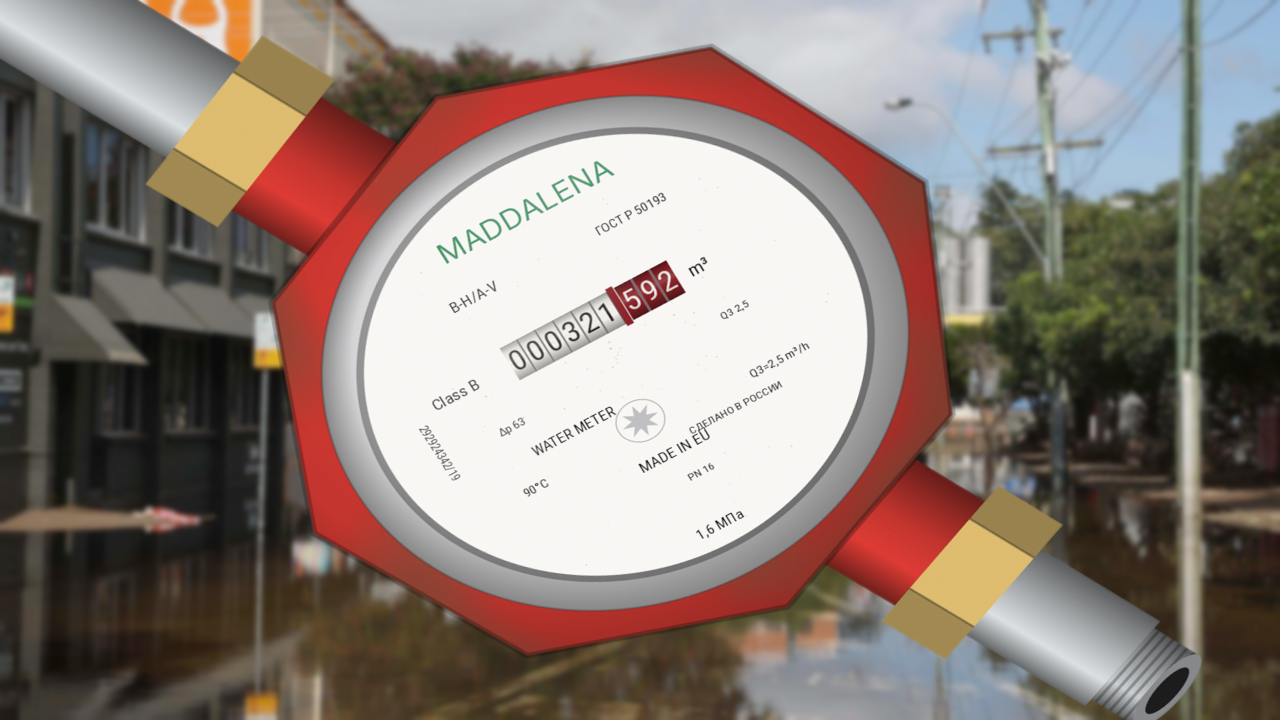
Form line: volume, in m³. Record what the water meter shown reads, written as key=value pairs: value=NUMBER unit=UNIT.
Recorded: value=321.592 unit=m³
